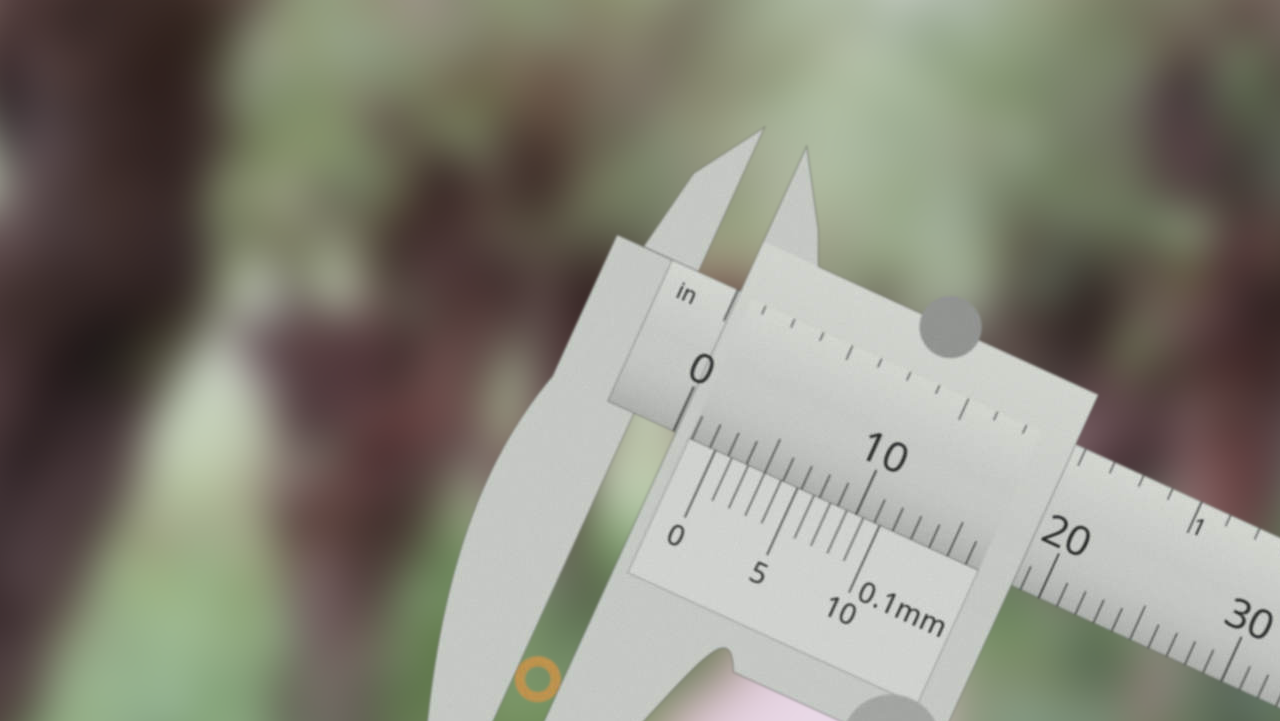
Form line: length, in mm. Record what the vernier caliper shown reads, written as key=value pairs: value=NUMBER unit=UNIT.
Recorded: value=2.3 unit=mm
